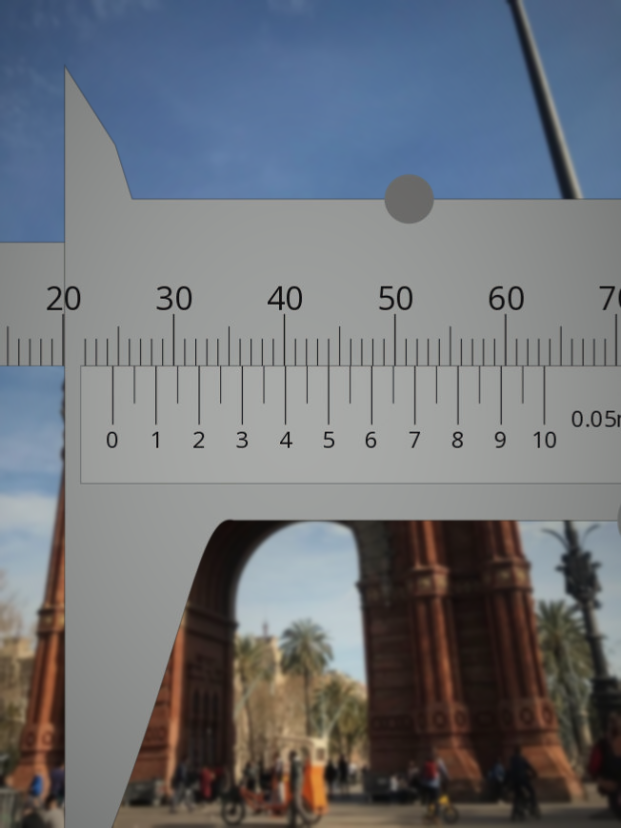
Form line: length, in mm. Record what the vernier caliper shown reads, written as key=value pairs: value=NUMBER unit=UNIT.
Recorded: value=24.5 unit=mm
